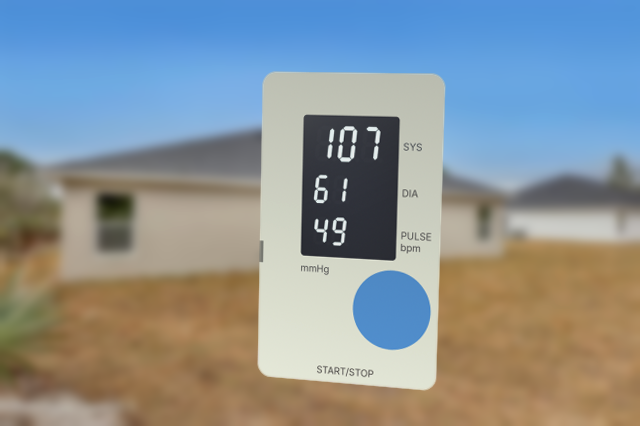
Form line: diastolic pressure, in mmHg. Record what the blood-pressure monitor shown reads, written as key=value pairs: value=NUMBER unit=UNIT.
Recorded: value=61 unit=mmHg
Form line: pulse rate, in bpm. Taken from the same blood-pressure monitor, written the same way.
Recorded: value=49 unit=bpm
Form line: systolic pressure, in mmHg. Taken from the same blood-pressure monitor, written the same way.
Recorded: value=107 unit=mmHg
